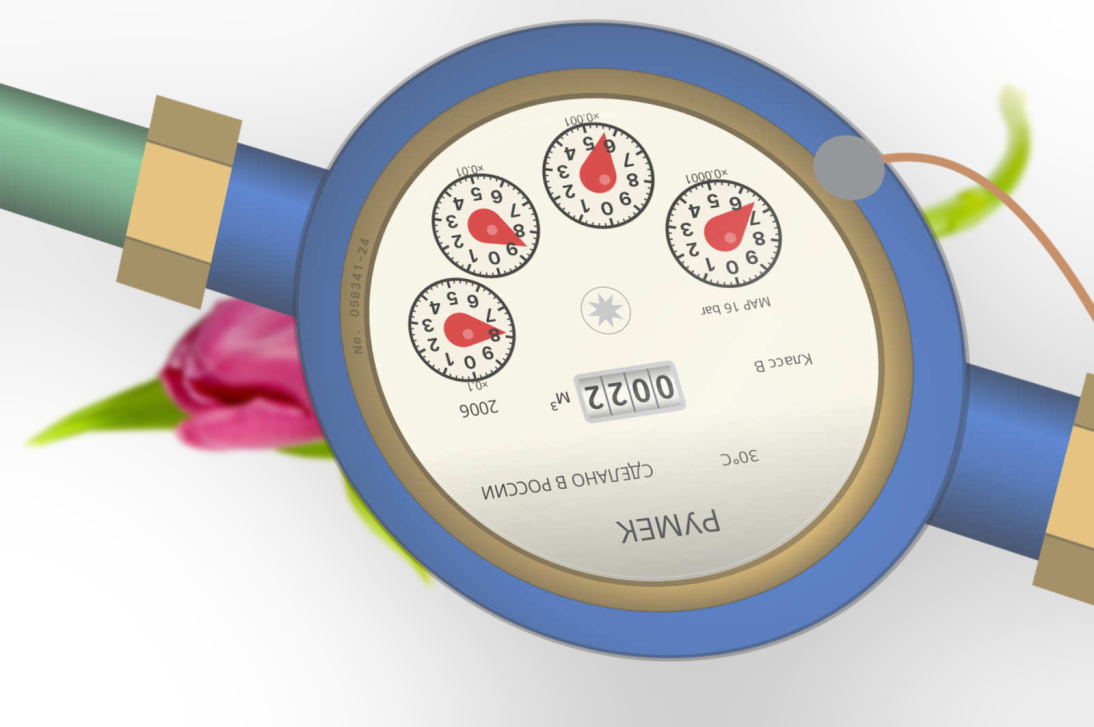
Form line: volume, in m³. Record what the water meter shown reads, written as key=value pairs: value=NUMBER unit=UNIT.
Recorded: value=22.7856 unit=m³
